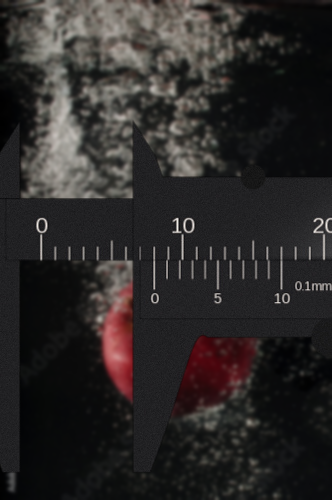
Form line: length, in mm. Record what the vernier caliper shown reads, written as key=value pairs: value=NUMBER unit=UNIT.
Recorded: value=8.0 unit=mm
